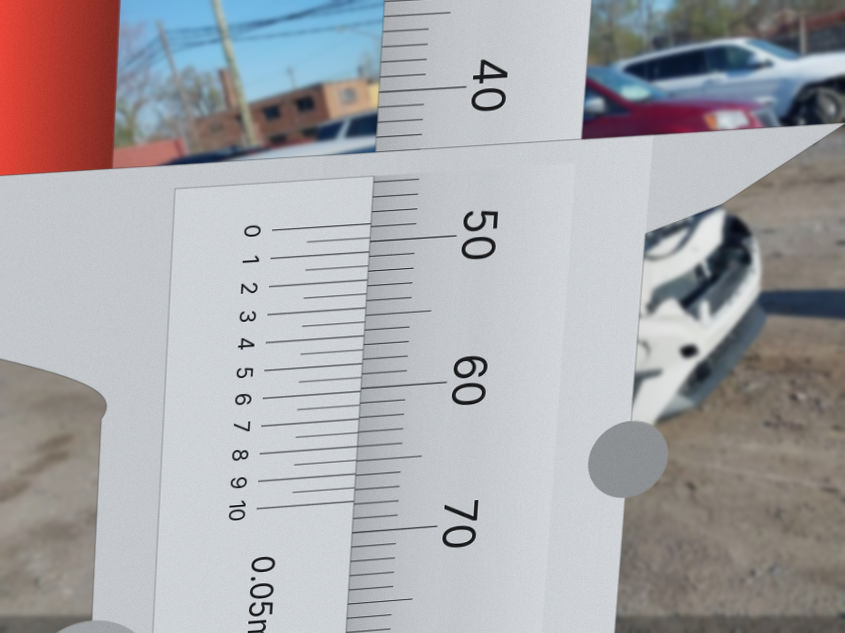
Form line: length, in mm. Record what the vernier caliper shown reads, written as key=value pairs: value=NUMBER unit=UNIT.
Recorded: value=48.8 unit=mm
